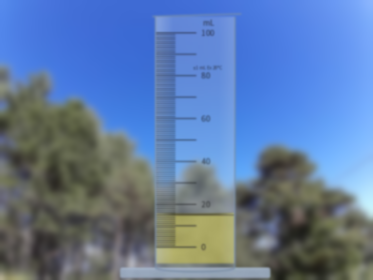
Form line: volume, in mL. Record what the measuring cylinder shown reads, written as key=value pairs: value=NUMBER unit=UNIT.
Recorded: value=15 unit=mL
